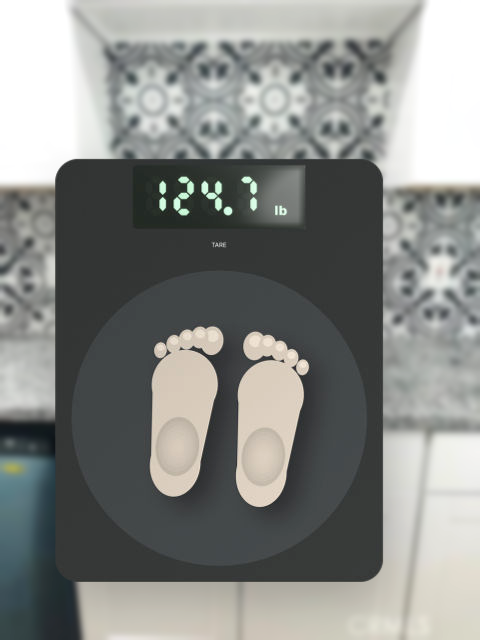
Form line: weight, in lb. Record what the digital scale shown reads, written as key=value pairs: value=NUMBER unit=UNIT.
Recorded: value=124.7 unit=lb
